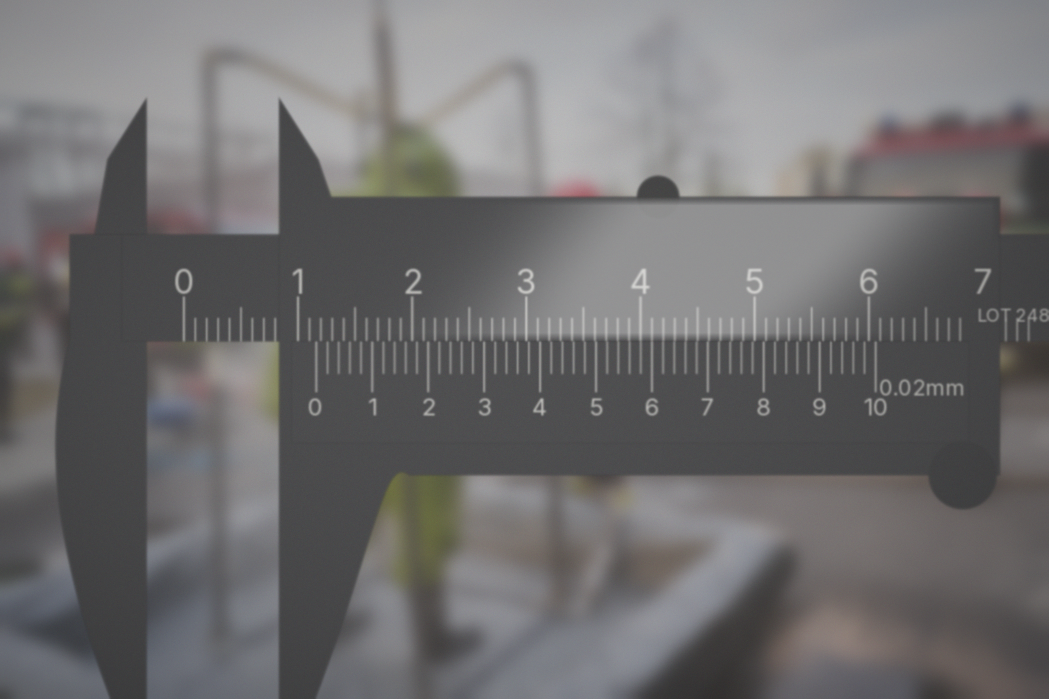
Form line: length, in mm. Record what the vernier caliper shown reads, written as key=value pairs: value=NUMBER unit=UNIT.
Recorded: value=11.6 unit=mm
